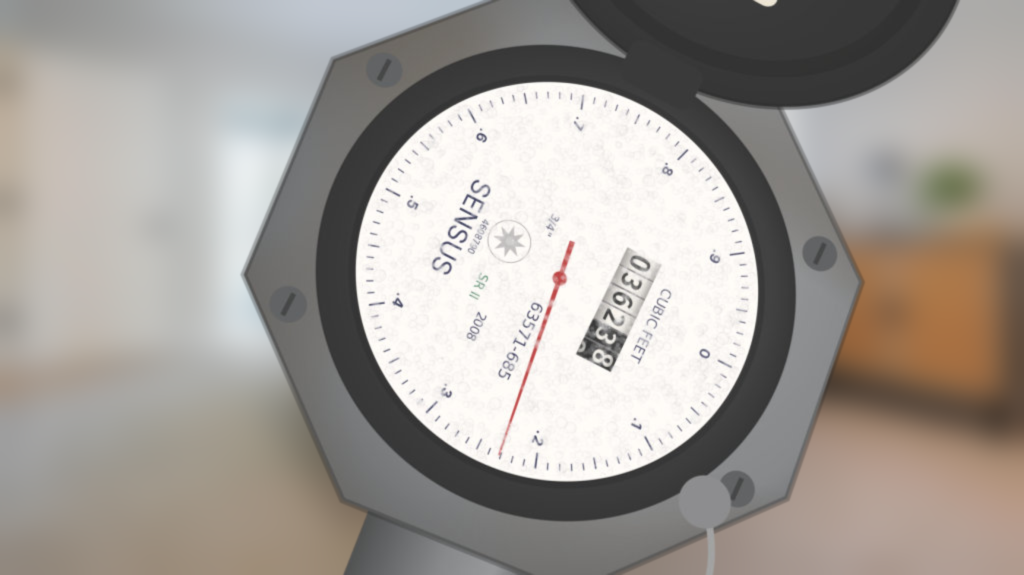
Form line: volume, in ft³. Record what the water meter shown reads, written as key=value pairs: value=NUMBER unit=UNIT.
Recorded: value=36238.23 unit=ft³
